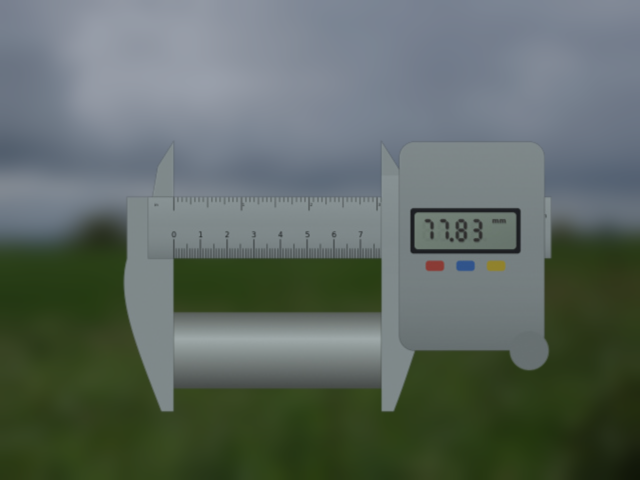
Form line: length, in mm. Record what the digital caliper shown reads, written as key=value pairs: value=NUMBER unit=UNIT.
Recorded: value=77.83 unit=mm
